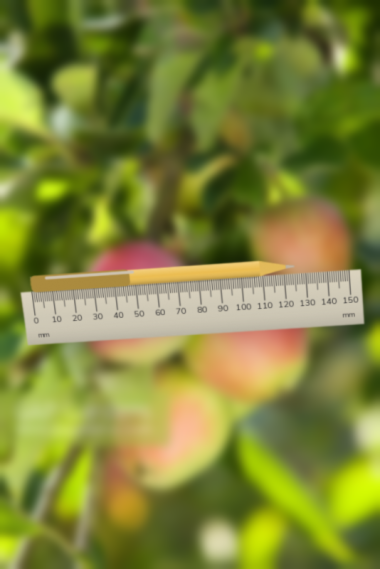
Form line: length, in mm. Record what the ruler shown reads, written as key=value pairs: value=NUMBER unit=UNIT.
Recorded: value=125 unit=mm
